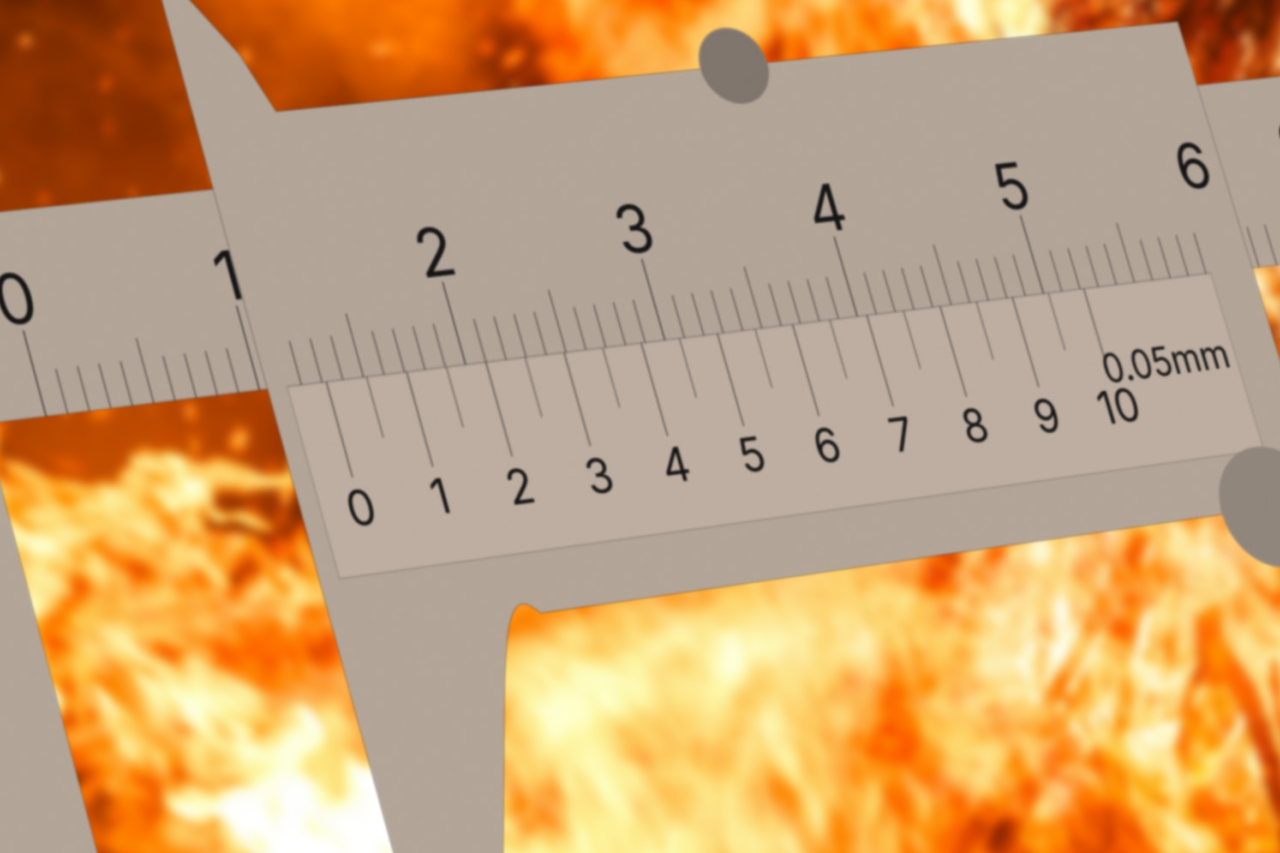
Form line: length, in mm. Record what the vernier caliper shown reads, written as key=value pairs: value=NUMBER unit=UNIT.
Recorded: value=13.2 unit=mm
